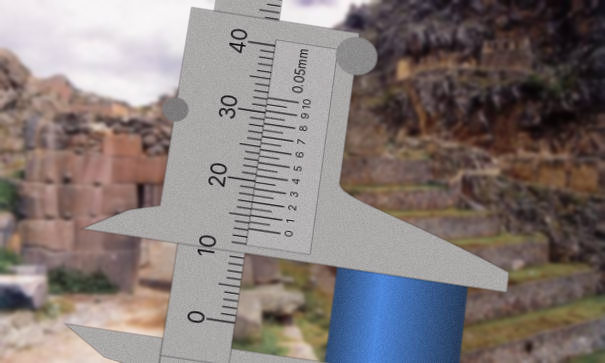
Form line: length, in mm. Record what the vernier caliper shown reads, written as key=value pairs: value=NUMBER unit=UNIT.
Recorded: value=13.2 unit=mm
